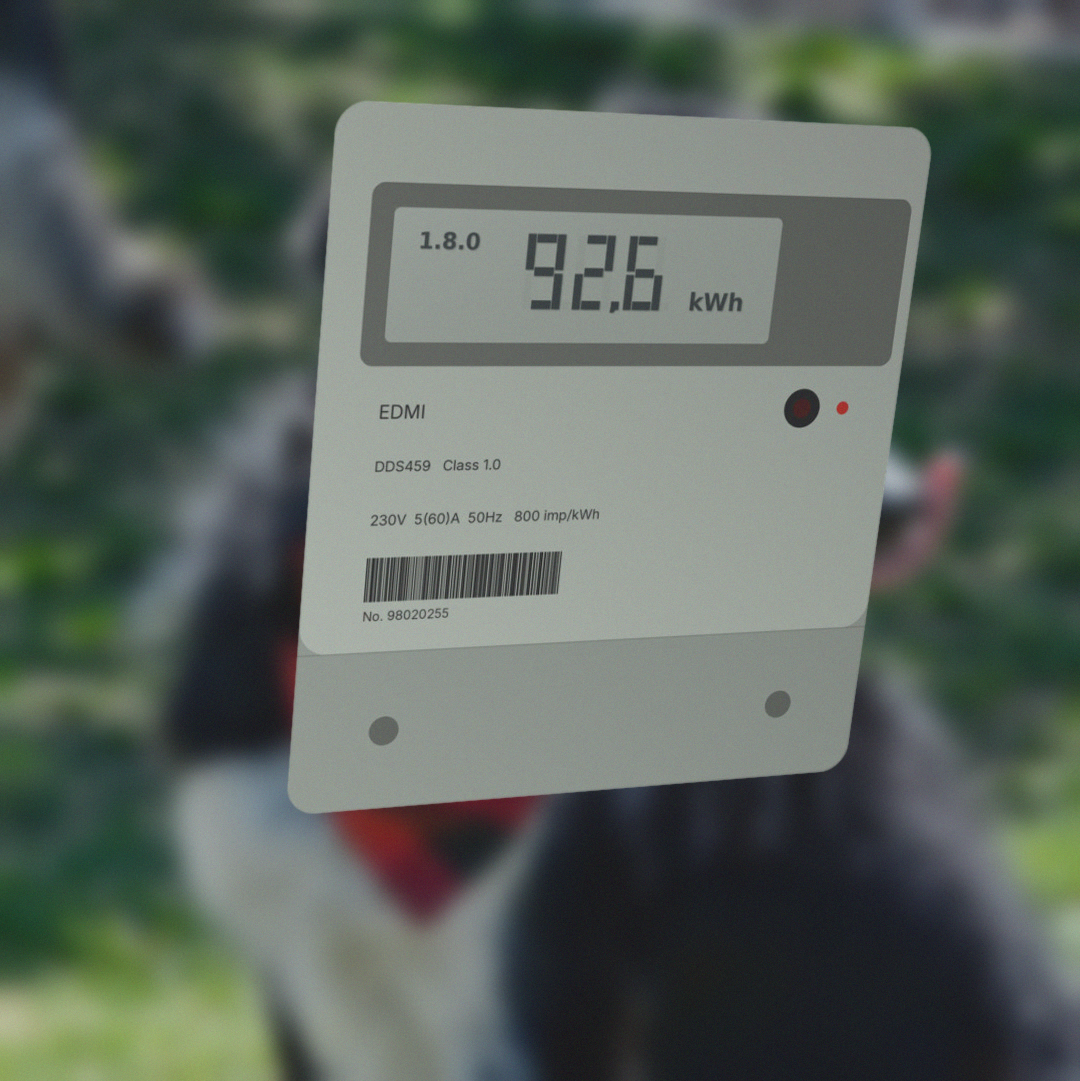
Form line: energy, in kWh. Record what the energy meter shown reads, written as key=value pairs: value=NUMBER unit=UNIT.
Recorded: value=92.6 unit=kWh
